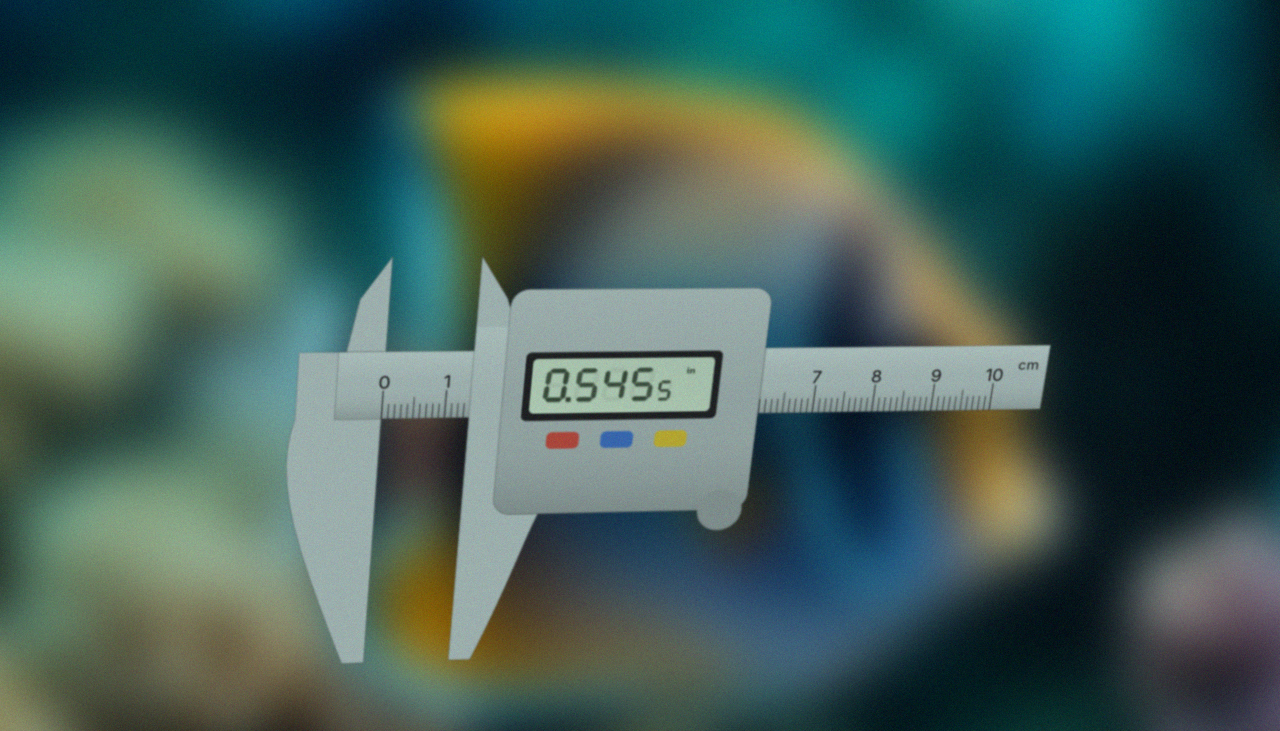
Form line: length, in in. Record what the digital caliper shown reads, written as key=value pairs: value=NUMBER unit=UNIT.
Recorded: value=0.5455 unit=in
